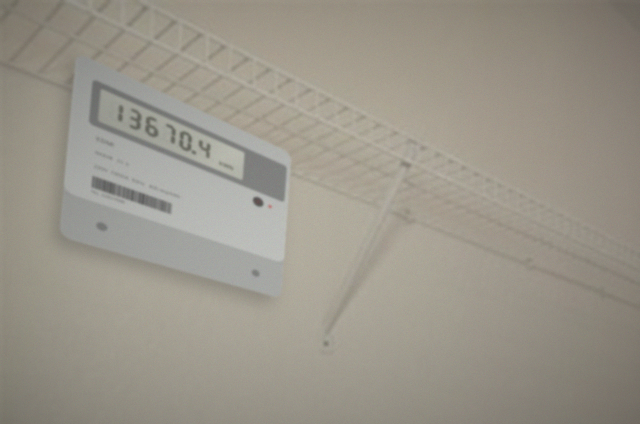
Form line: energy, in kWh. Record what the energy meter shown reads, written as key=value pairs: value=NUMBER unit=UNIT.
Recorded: value=13670.4 unit=kWh
